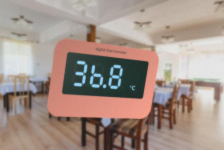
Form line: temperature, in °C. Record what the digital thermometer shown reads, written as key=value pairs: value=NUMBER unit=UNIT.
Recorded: value=36.8 unit=°C
